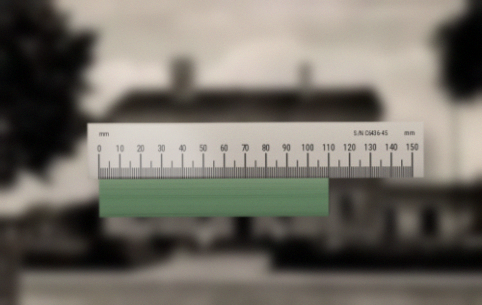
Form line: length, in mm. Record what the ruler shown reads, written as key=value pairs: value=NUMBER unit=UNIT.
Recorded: value=110 unit=mm
